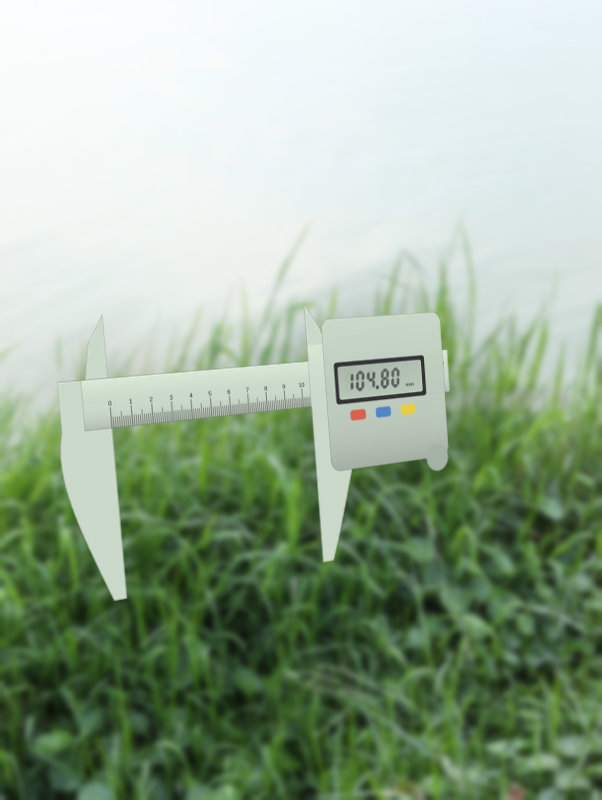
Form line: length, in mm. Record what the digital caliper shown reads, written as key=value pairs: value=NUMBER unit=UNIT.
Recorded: value=104.80 unit=mm
